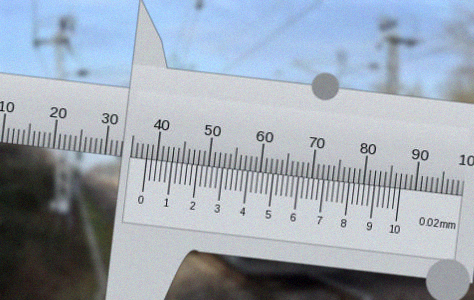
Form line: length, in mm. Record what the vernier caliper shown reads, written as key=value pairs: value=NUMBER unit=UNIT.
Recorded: value=38.0 unit=mm
